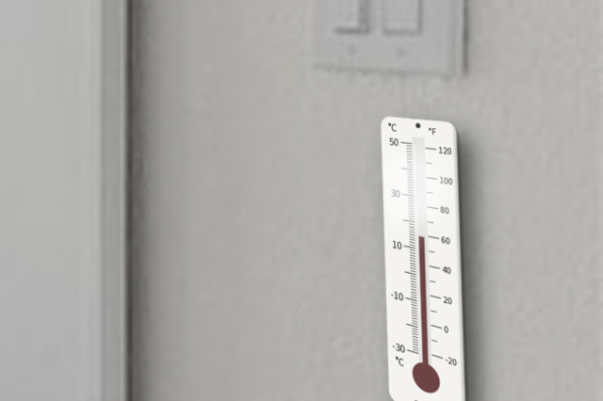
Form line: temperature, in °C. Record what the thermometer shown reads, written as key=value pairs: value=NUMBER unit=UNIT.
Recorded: value=15 unit=°C
